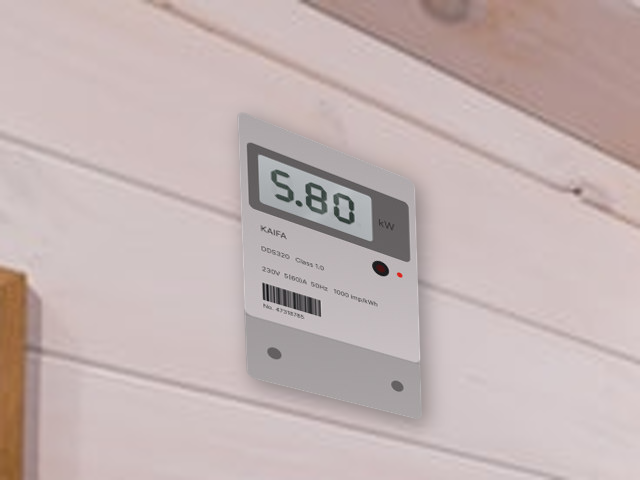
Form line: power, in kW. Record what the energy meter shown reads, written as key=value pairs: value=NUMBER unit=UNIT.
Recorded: value=5.80 unit=kW
